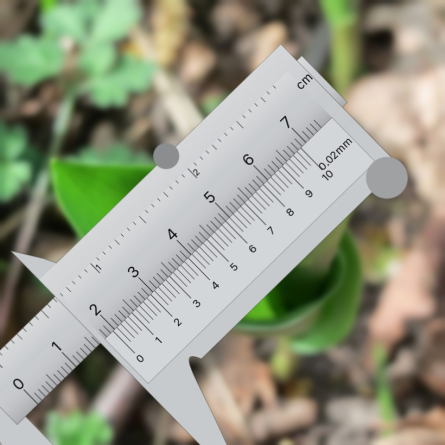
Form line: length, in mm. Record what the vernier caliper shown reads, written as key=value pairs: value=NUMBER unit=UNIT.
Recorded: value=19.6 unit=mm
